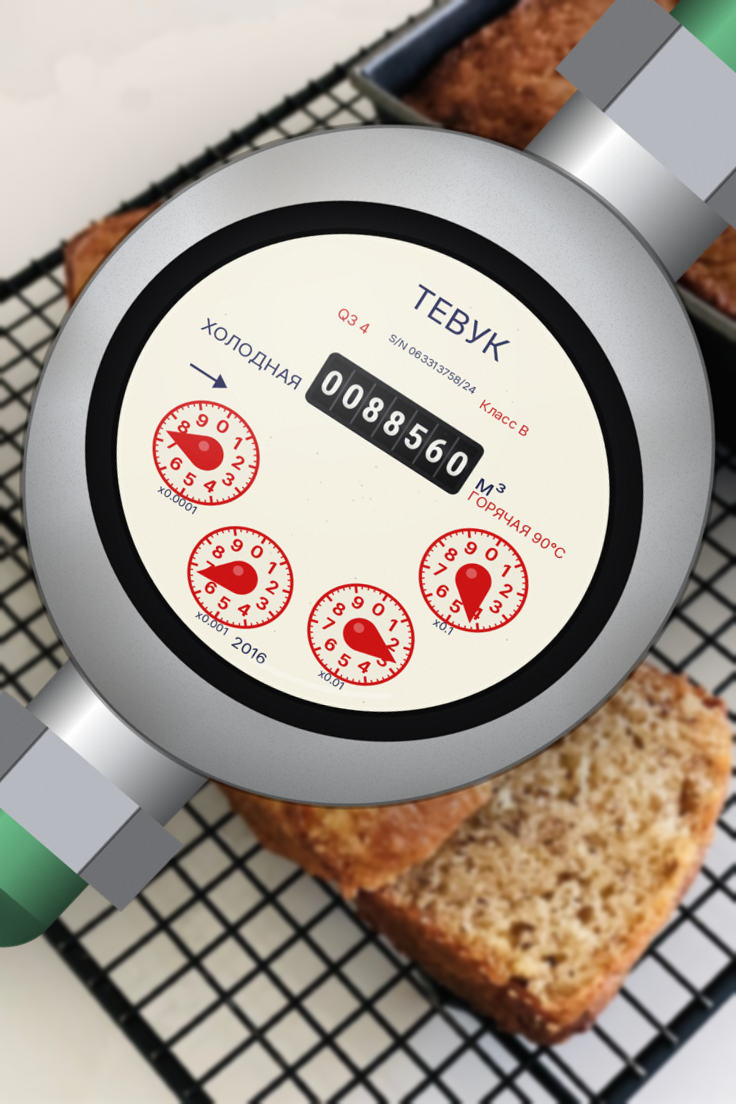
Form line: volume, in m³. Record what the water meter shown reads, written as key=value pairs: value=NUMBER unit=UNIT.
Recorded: value=88560.4267 unit=m³
